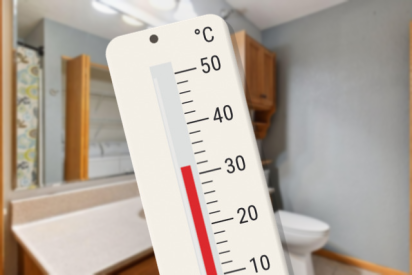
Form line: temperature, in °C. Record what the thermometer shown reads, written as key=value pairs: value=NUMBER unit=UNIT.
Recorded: value=32 unit=°C
